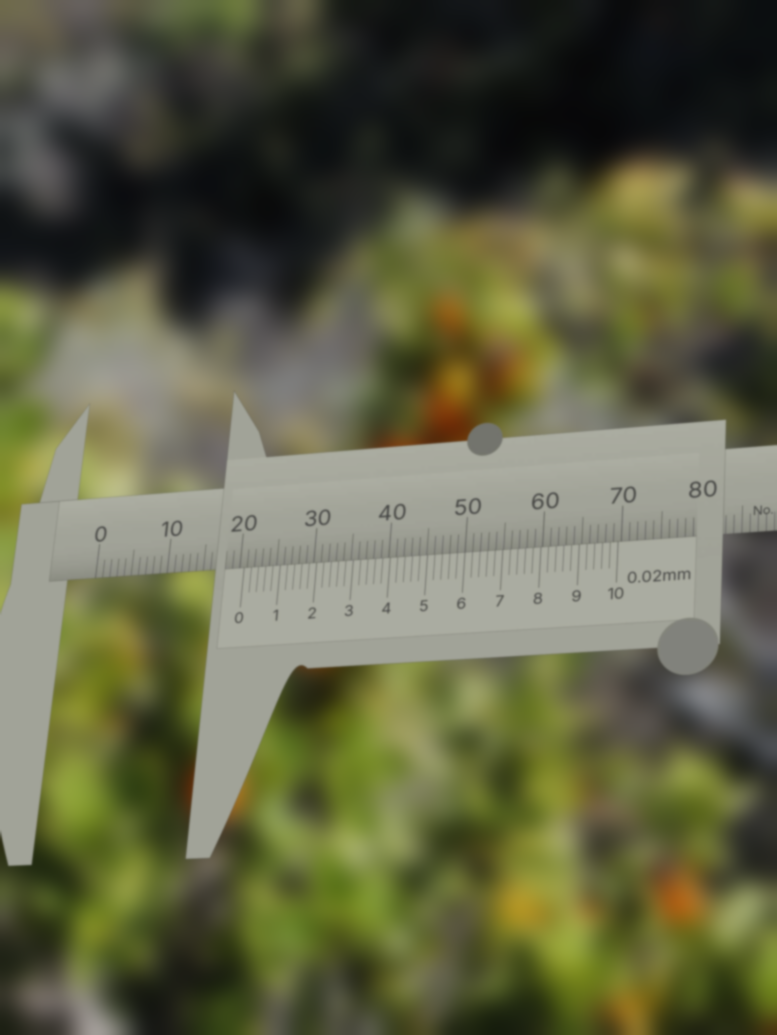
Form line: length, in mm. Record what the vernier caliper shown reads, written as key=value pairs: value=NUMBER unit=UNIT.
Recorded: value=20.6 unit=mm
